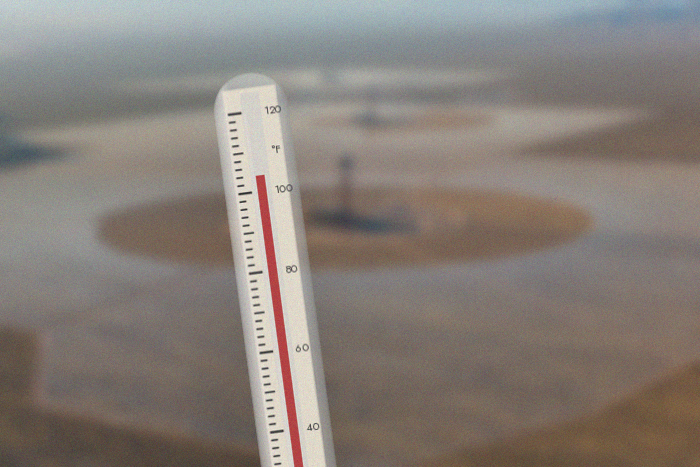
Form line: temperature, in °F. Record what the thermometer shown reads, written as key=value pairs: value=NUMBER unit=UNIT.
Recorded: value=104 unit=°F
